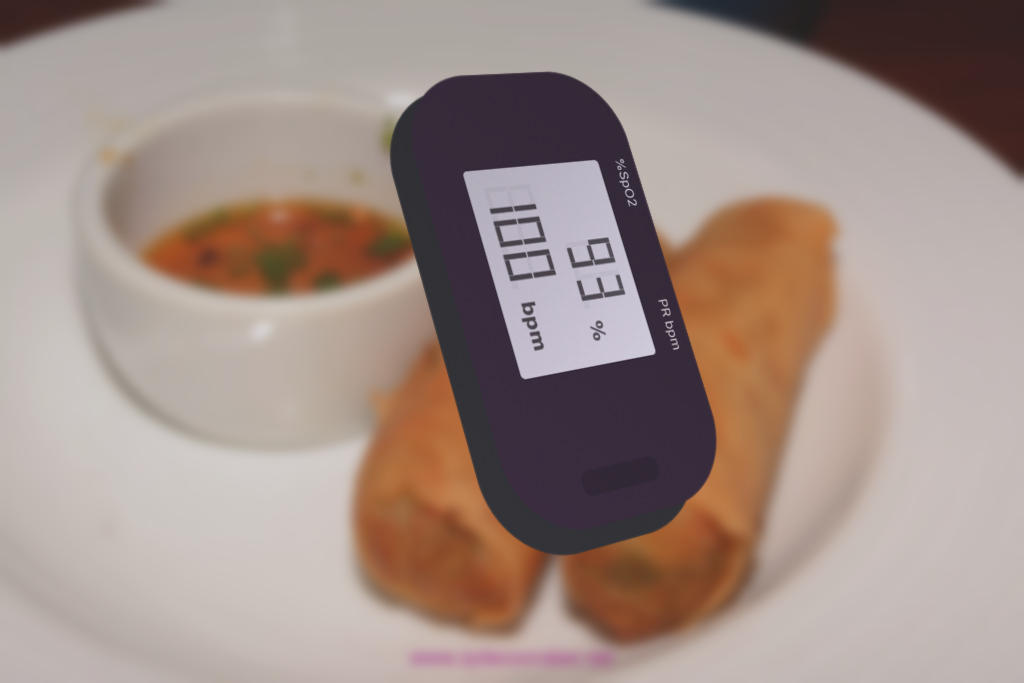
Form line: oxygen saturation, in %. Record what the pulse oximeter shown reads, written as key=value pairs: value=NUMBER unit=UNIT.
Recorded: value=93 unit=%
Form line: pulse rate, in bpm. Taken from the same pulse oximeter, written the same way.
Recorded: value=100 unit=bpm
